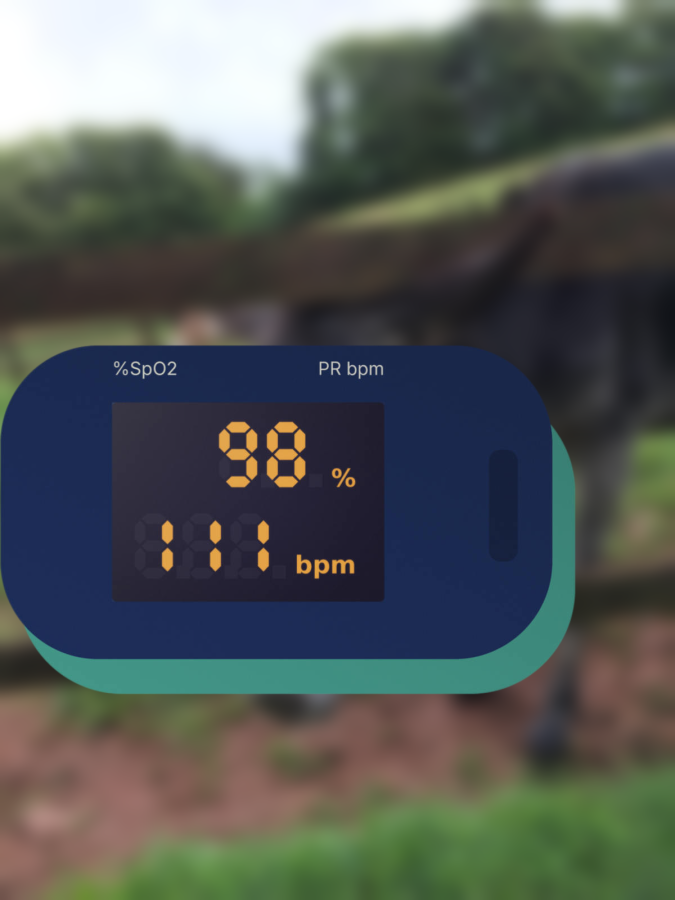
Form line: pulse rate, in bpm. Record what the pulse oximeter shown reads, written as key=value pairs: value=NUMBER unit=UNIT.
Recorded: value=111 unit=bpm
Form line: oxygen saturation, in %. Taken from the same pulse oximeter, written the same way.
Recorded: value=98 unit=%
